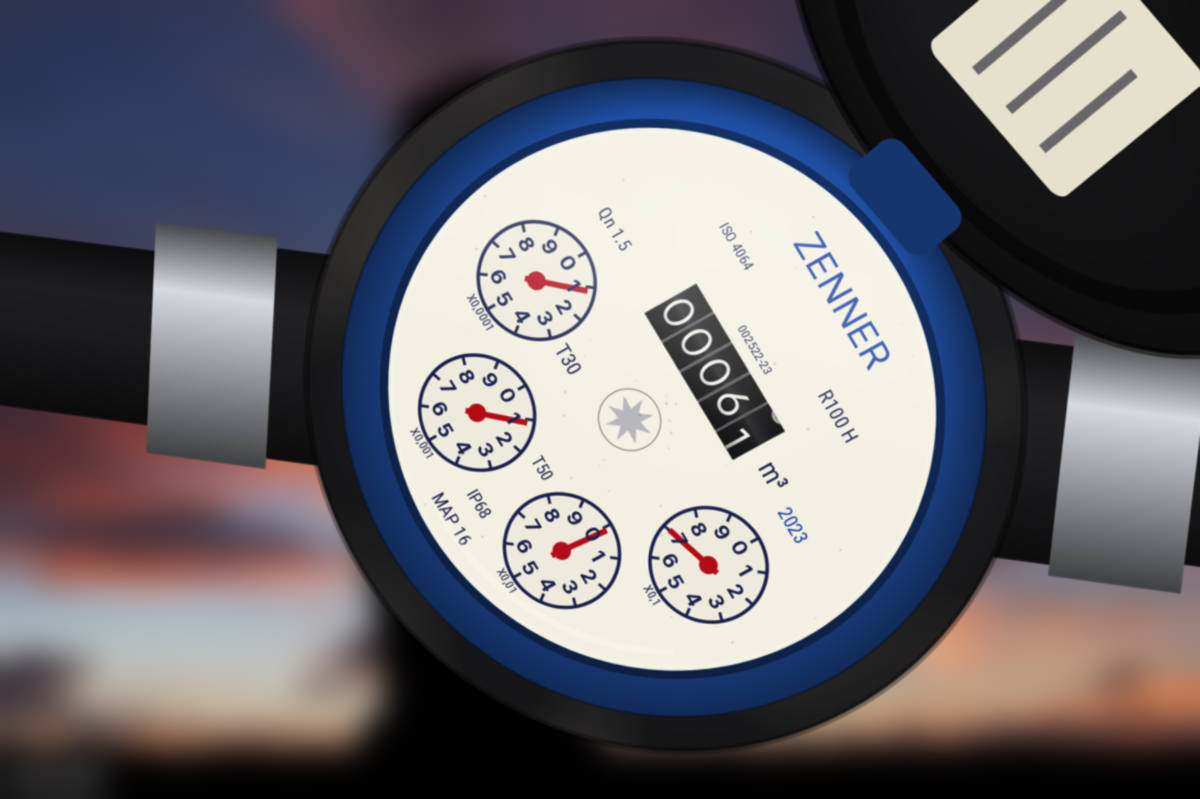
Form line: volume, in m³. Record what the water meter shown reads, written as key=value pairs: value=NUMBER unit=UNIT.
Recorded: value=60.7011 unit=m³
